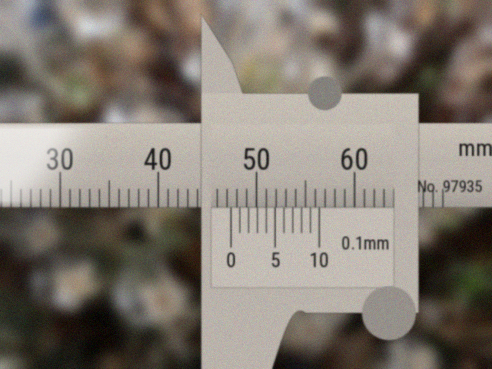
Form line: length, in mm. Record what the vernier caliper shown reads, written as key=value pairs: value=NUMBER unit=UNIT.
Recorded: value=47.4 unit=mm
